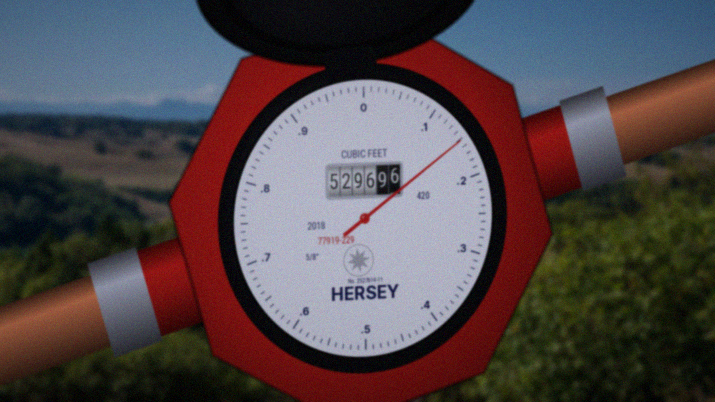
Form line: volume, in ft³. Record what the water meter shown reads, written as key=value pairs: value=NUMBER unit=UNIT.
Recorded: value=529696.15 unit=ft³
